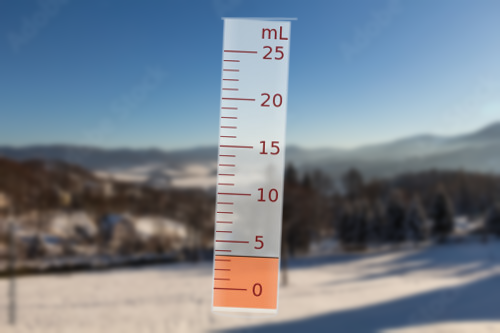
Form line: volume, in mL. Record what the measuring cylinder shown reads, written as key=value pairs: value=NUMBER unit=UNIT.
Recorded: value=3.5 unit=mL
